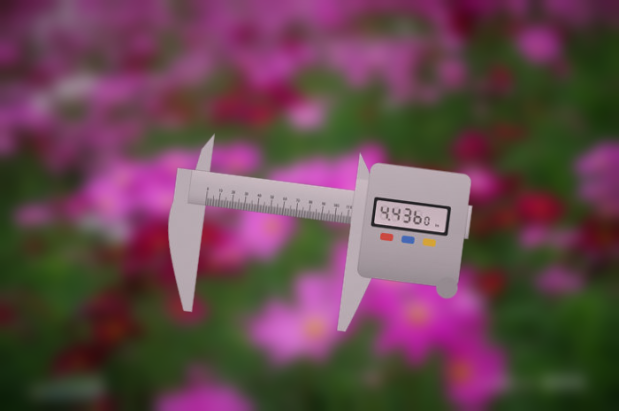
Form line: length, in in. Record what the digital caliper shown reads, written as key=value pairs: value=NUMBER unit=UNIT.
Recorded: value=4.4360 unit=in
